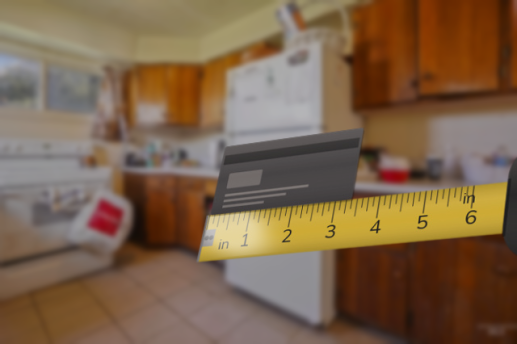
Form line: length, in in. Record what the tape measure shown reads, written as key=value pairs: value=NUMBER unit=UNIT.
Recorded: value=3.375 unit=in
